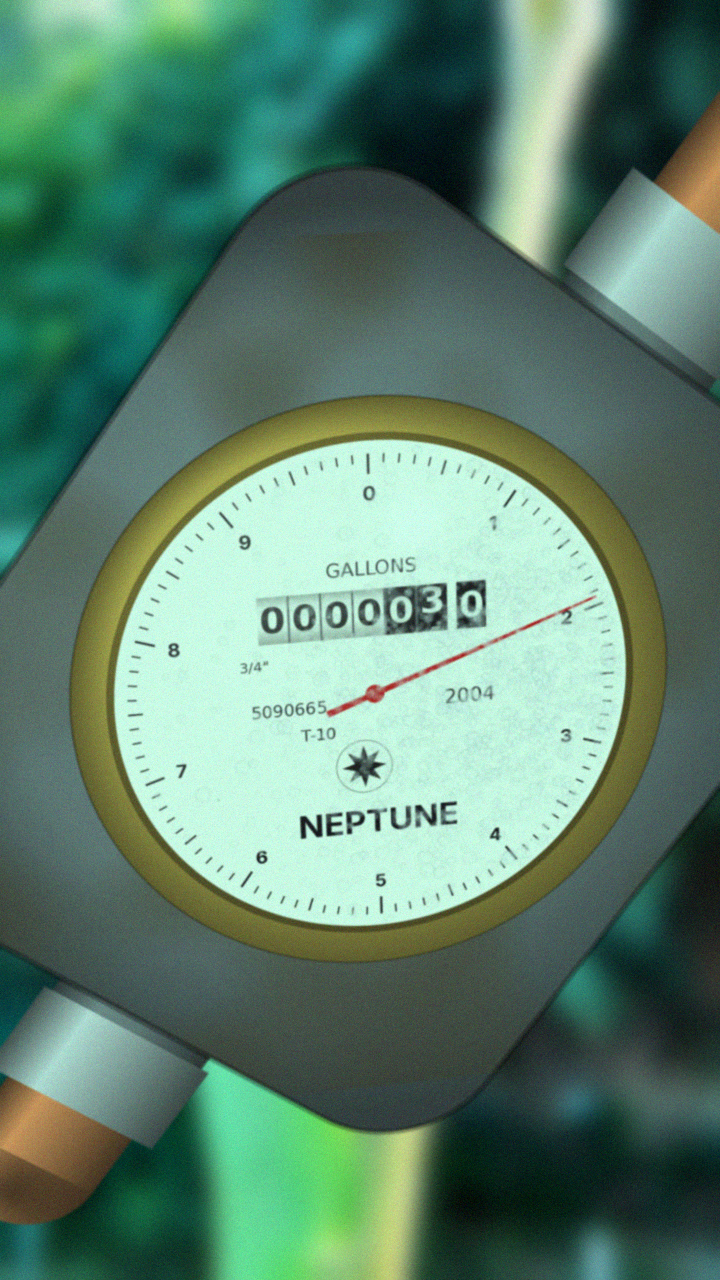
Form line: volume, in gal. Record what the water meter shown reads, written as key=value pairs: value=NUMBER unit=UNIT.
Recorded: value=31.9 unit=gal
